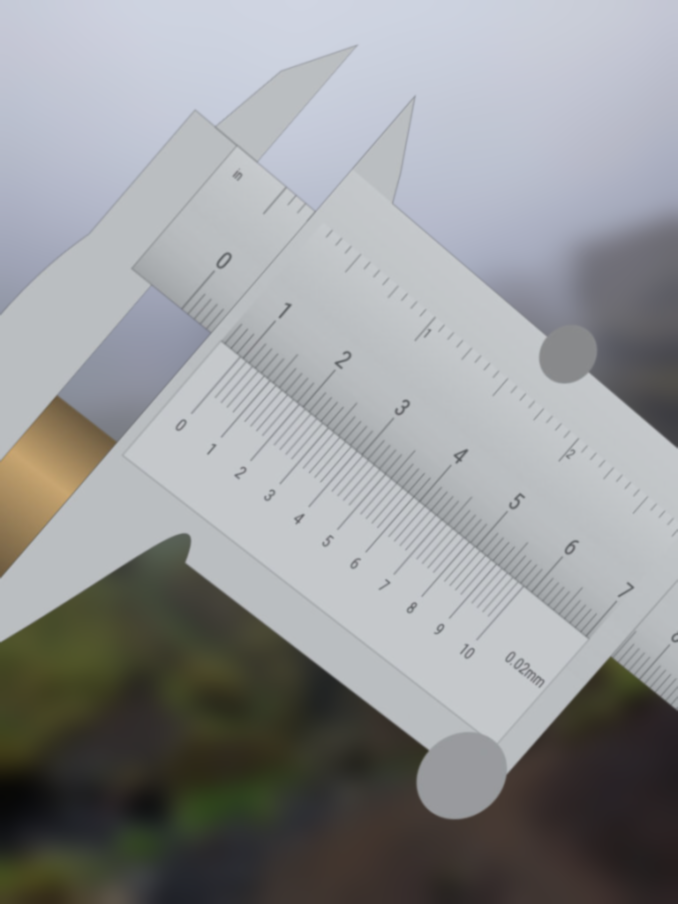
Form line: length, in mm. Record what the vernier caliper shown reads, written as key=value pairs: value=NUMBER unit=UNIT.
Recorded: value=9.6 unit=mm
